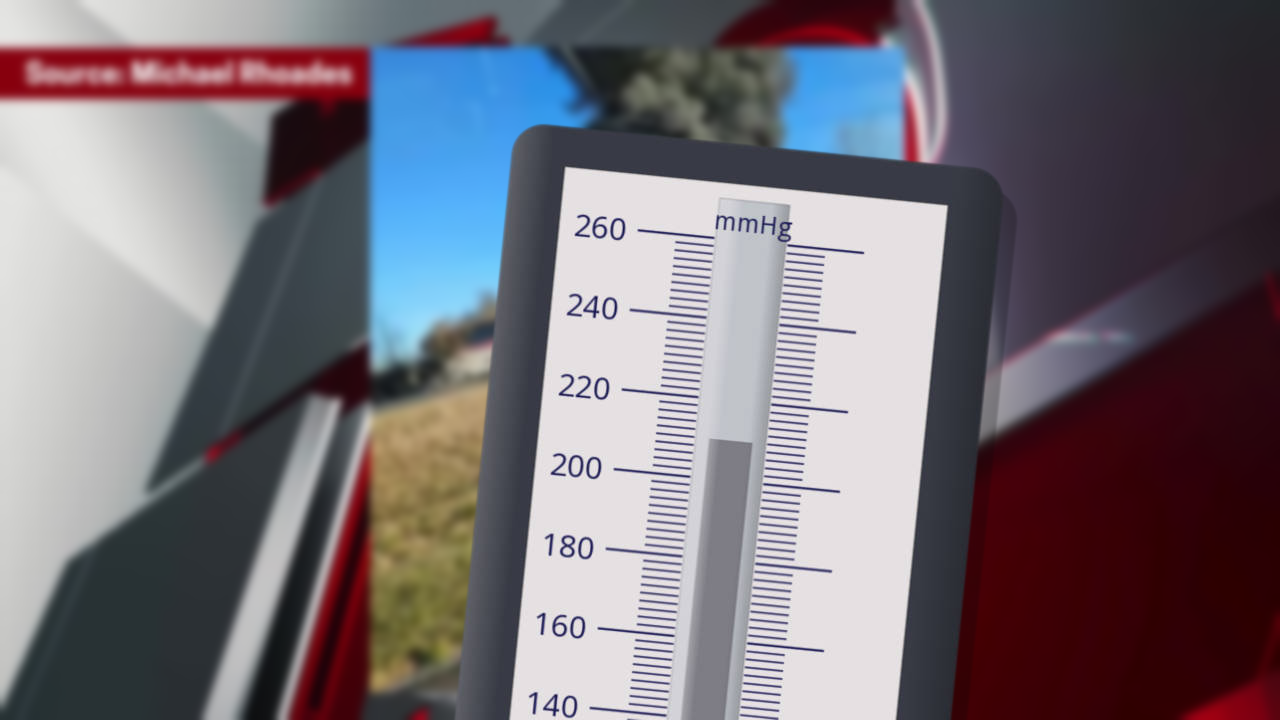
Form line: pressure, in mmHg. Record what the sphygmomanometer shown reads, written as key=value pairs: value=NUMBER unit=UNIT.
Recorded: value=210 unit=mmHg
